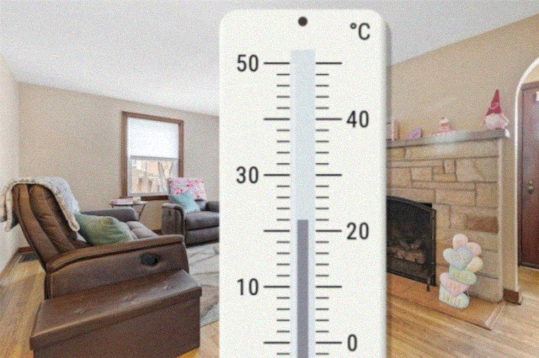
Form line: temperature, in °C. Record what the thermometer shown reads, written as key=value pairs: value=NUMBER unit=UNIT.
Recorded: value=22 unit=°C
